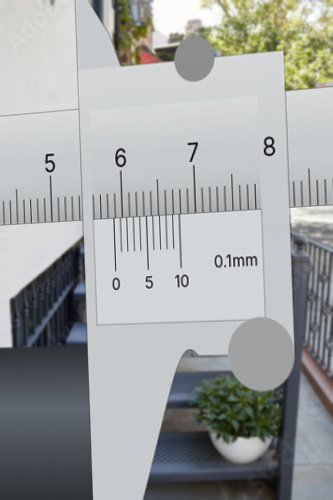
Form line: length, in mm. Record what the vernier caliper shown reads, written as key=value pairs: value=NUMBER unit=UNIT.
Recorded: value=58.8 unit=mm
